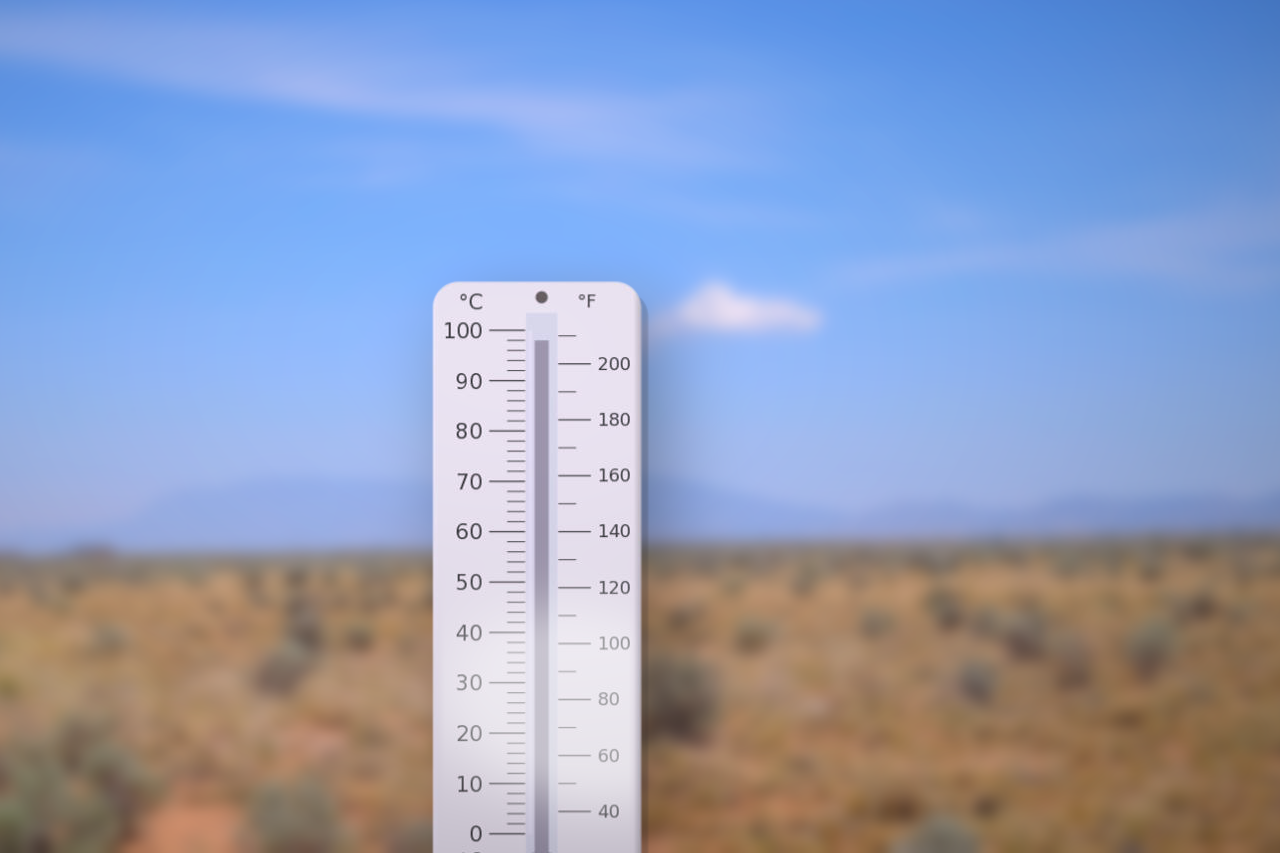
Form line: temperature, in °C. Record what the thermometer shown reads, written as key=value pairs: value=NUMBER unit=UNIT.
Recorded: value=98 unit=°C
